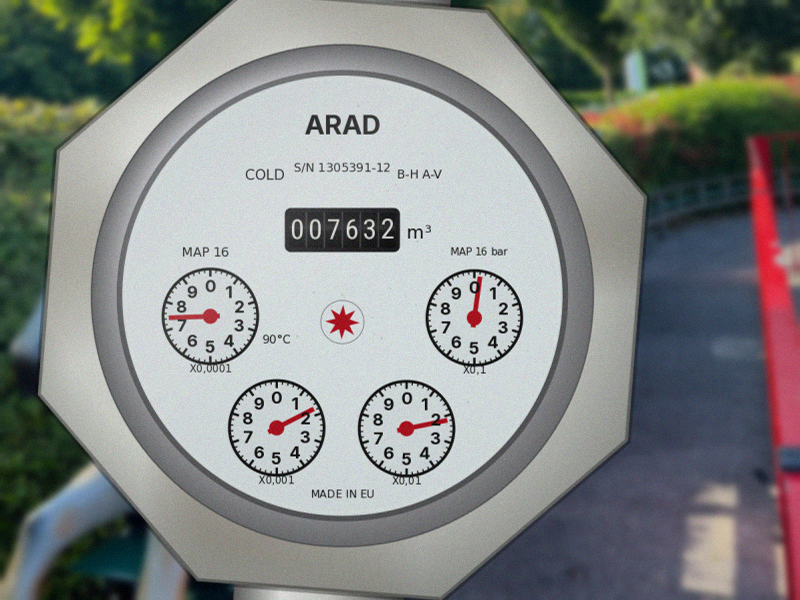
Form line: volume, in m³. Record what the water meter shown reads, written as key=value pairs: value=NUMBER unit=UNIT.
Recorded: value=7632.0217 unit=m³
